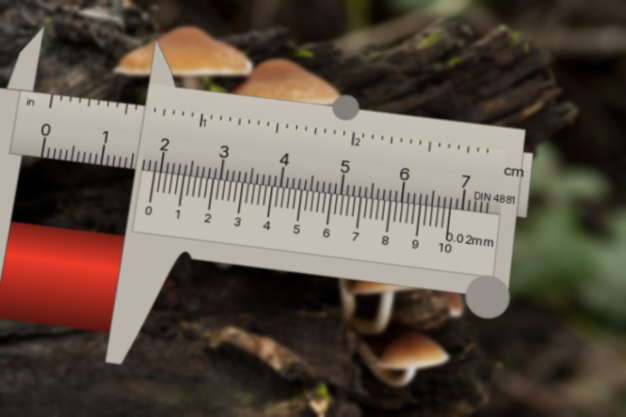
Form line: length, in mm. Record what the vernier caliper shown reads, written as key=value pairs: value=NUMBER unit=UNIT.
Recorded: value=19.0 unit=mm
